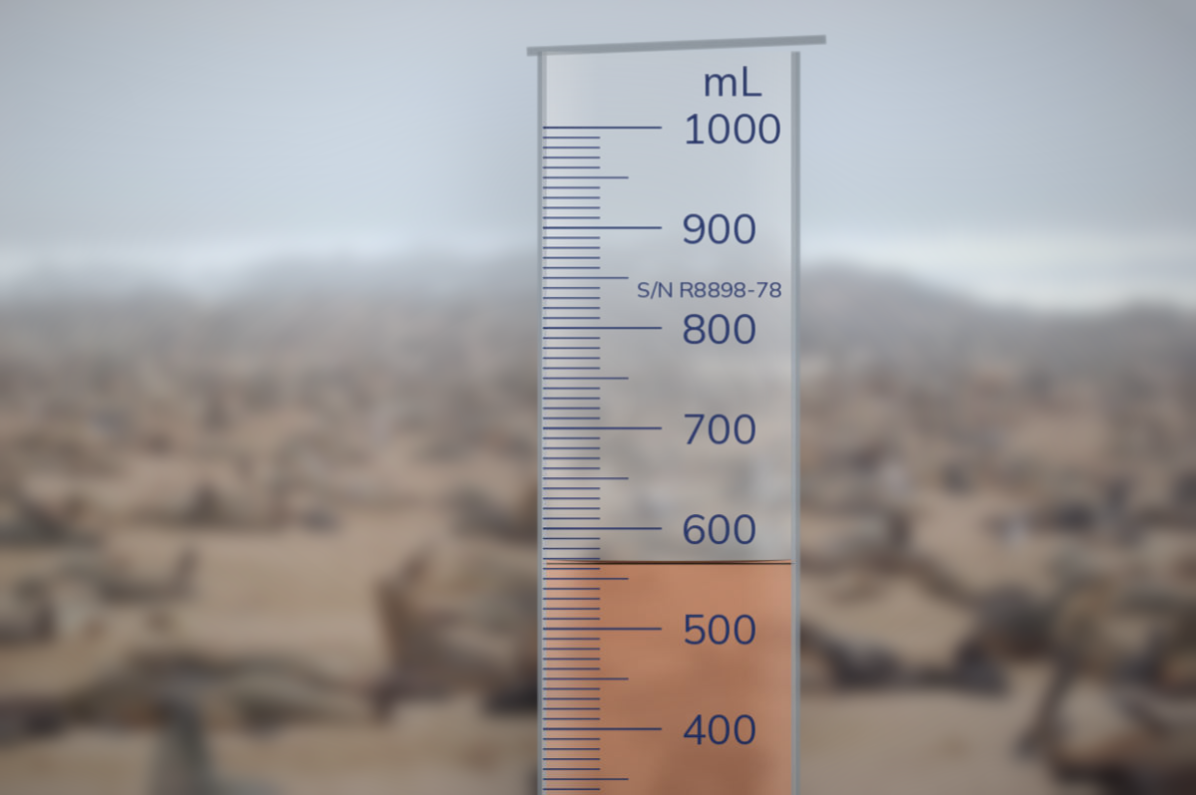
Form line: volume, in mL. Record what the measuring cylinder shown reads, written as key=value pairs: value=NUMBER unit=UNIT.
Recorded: value=565 unit=mL
